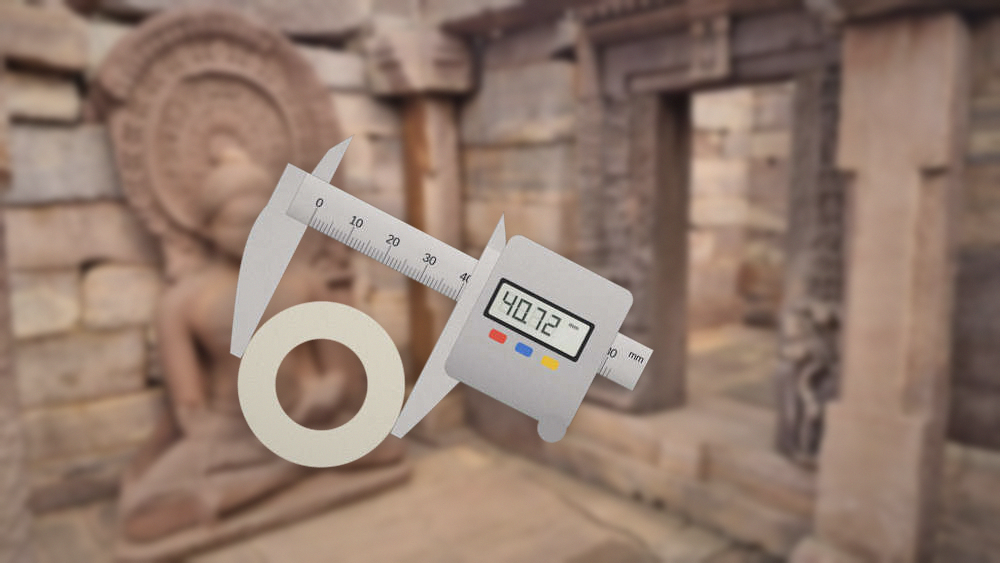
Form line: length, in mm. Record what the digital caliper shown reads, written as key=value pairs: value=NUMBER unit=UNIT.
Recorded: value=40.72 unit=mm
